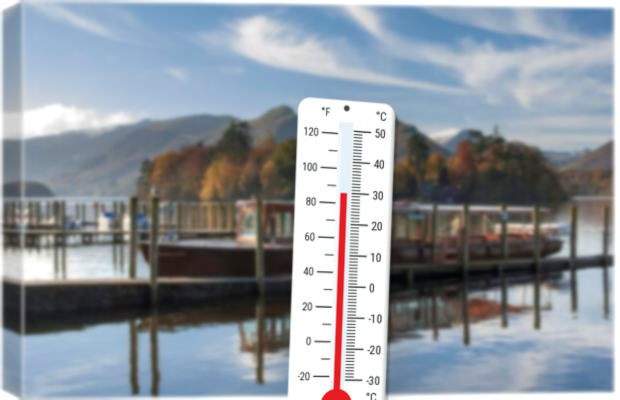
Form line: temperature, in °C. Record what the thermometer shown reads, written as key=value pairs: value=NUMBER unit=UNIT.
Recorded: value=30 unit=°C
